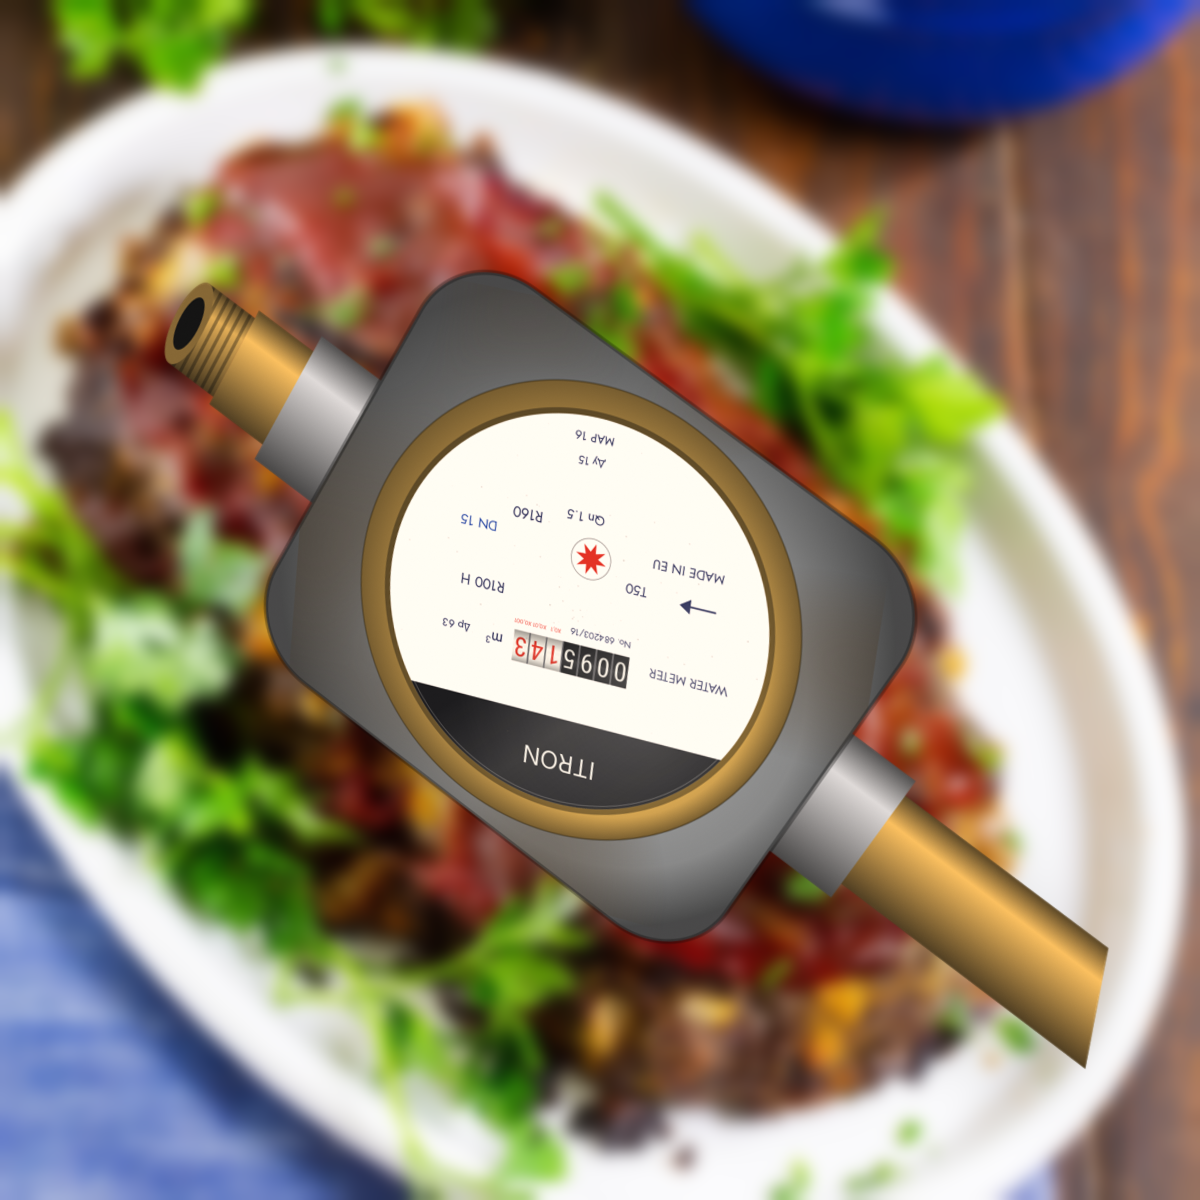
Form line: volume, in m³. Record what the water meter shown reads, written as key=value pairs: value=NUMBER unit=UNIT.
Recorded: value=95.143 unit=m³
